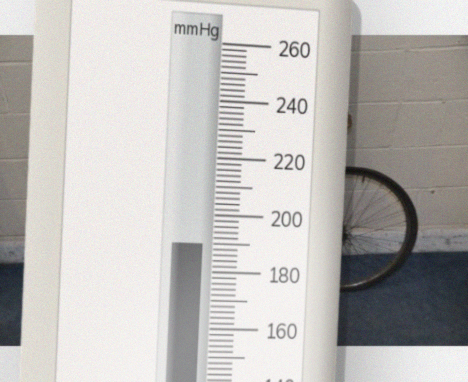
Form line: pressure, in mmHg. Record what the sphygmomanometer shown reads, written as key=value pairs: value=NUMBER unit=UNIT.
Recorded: value=190 unit=mmHg
